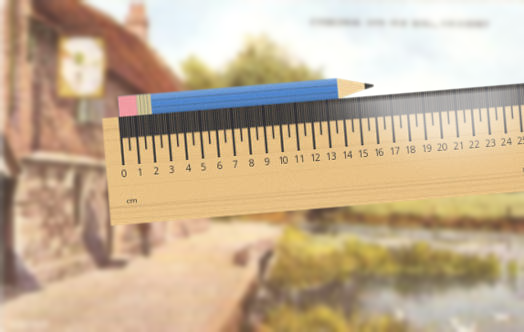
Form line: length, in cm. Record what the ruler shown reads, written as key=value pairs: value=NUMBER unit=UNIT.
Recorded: value=16 unit=cm
